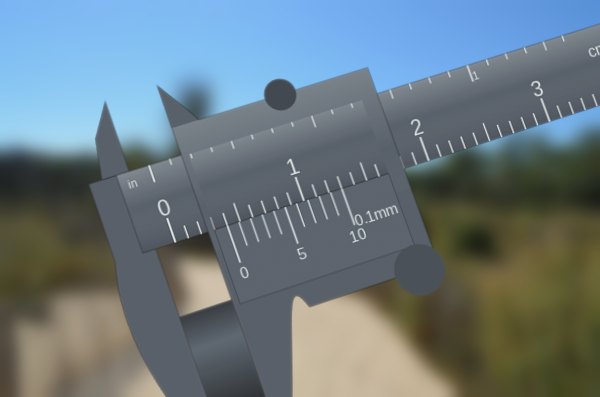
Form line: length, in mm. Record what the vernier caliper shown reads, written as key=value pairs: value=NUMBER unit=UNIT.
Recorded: value=4.0 unit=mm
